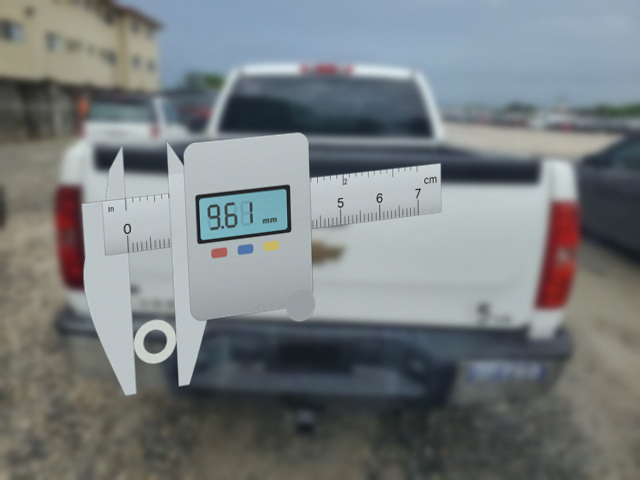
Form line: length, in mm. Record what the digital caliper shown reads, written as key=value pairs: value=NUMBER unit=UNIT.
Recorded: value=9.61 unit=mm
